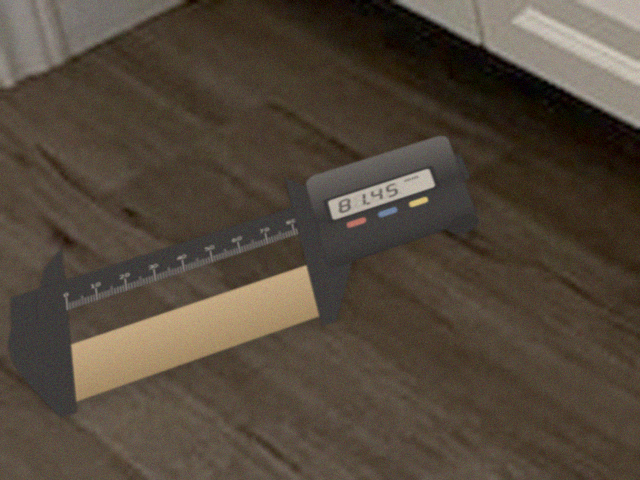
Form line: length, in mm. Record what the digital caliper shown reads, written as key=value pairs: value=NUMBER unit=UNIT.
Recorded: value=81.45 unit=mm
